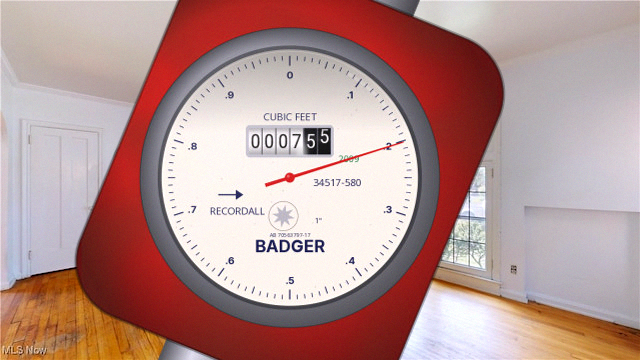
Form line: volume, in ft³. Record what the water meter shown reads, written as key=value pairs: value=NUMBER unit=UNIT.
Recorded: value=755.20 unit=ft³
